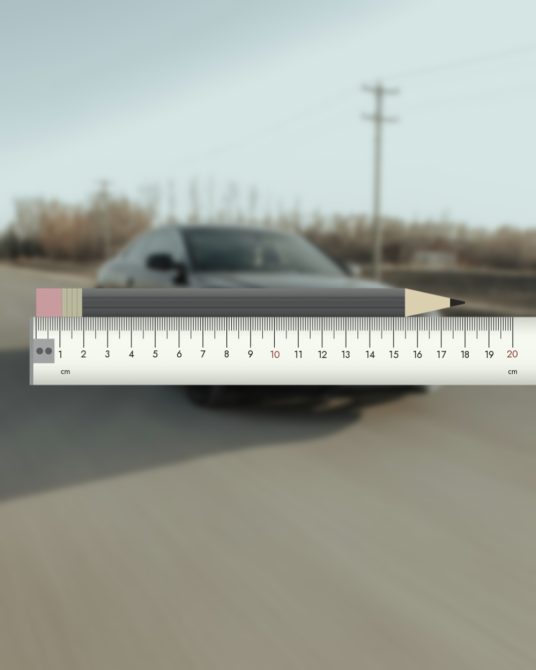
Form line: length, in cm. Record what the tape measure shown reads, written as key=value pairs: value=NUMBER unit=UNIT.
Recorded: value=18 unit=cm
